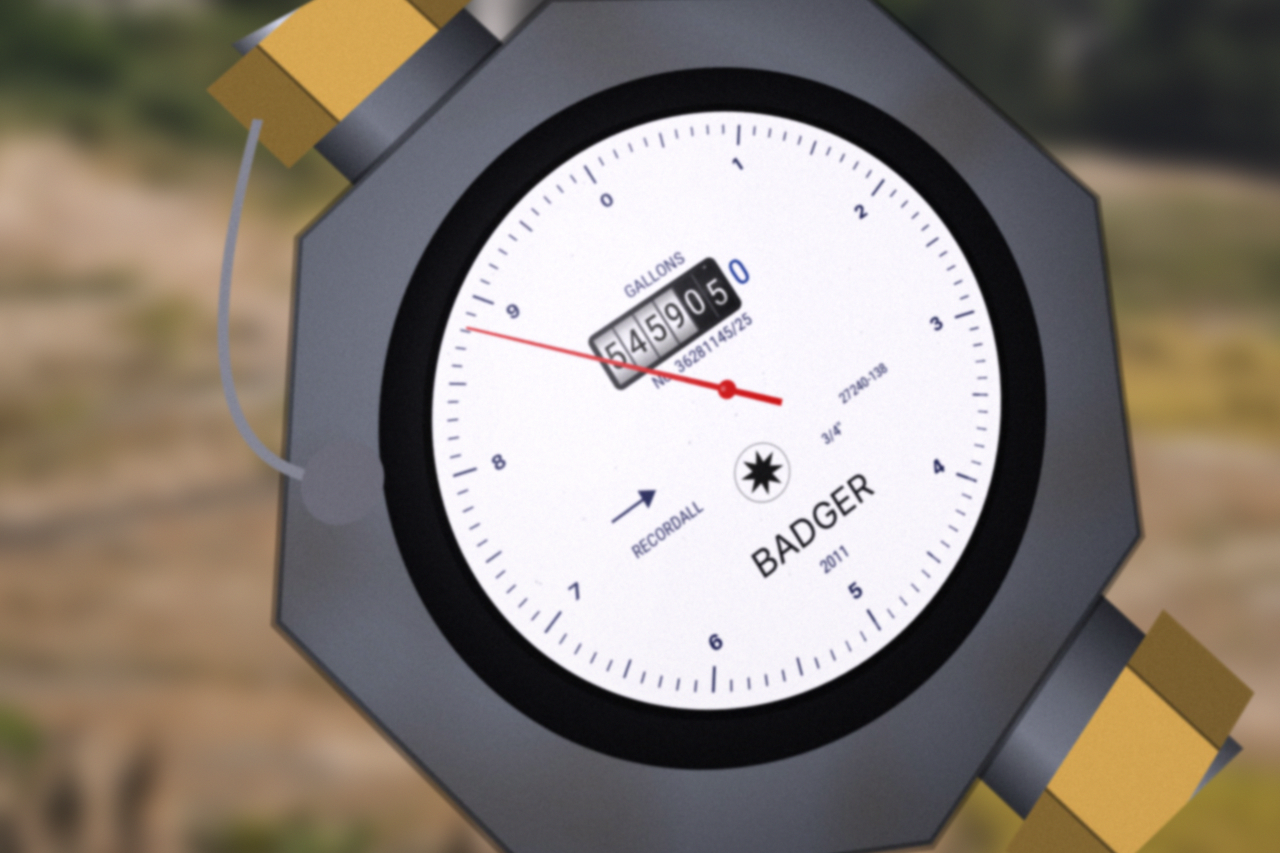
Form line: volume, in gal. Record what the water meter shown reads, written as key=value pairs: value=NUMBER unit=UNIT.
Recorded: value=5459048.8 unit=gal
